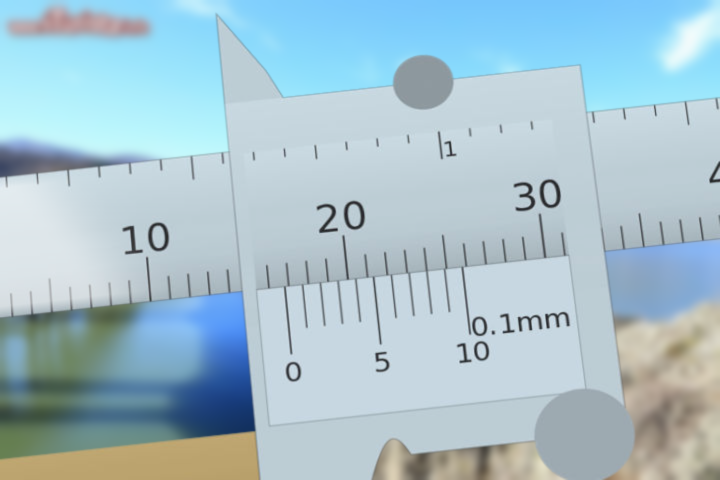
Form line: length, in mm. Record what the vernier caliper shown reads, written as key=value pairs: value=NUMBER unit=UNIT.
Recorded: value=16.8 unit=mm
